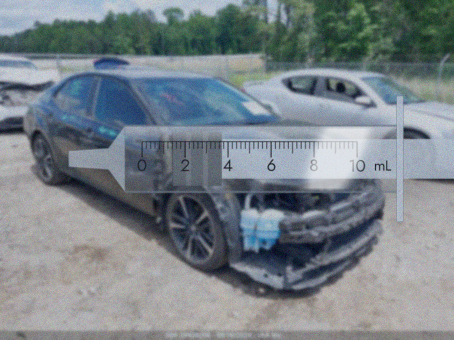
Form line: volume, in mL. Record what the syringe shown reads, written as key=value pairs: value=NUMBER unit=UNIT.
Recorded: value=1.4 unit=mL
